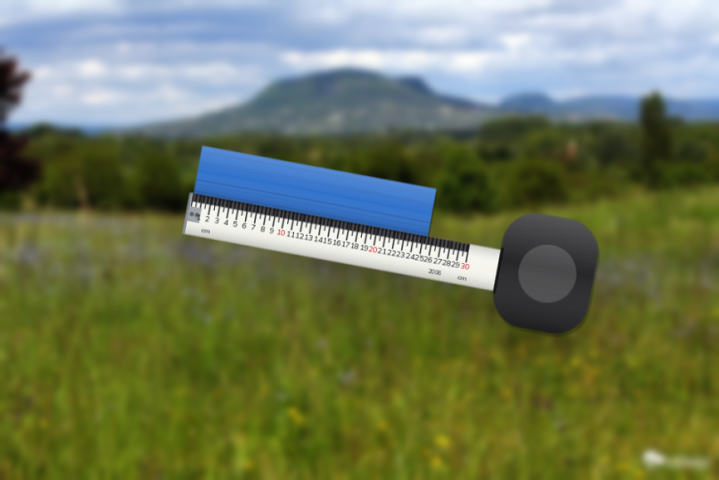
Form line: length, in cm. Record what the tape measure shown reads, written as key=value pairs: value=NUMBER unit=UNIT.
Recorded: value=25.5 unit=cm
